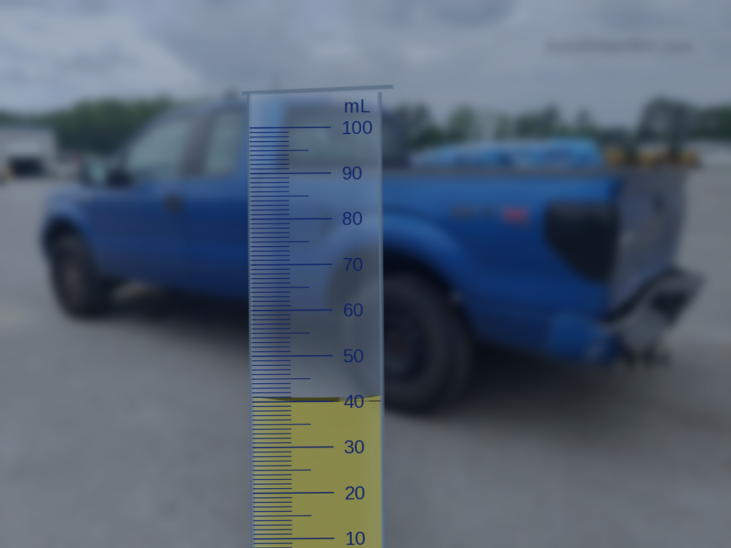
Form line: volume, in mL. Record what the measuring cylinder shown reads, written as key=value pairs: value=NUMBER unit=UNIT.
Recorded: value=40 unit=mL
